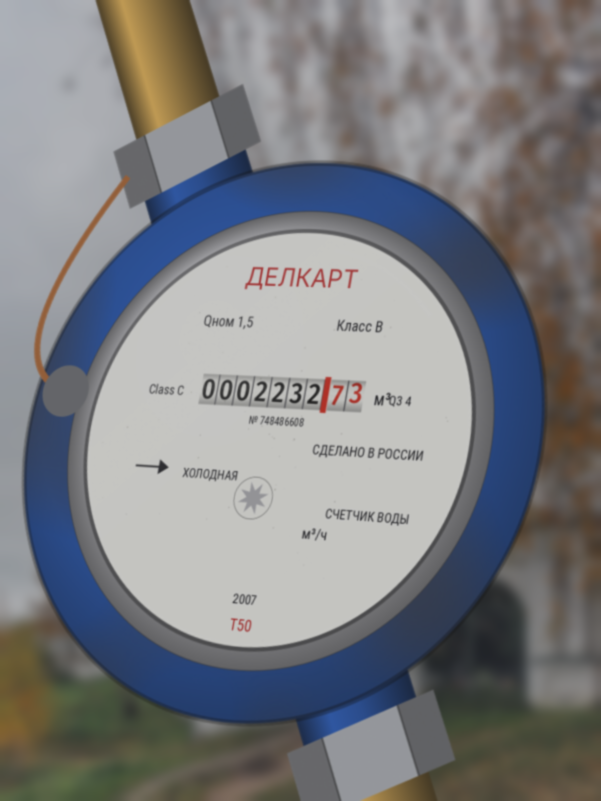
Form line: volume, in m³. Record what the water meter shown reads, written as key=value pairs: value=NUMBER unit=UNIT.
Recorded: value=2232.73 unit=m³
